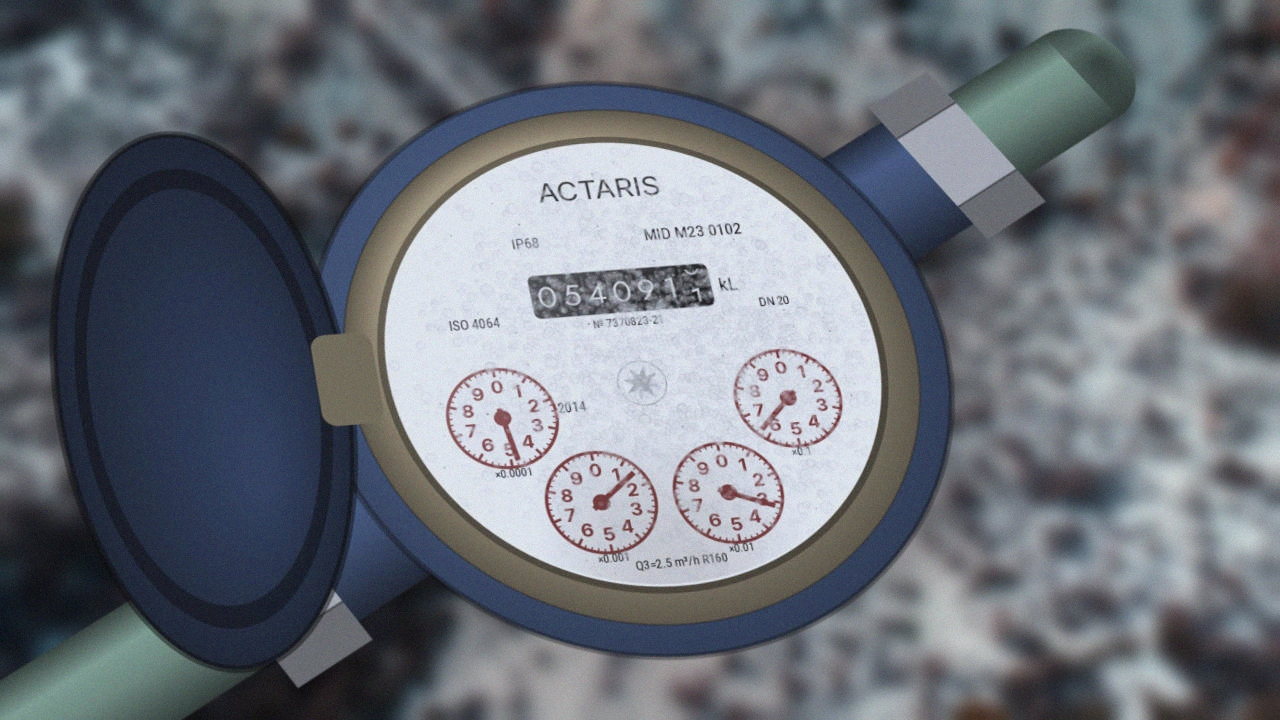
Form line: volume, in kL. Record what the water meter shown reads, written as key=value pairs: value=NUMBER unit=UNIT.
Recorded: value=540910.6314 unit=kL
